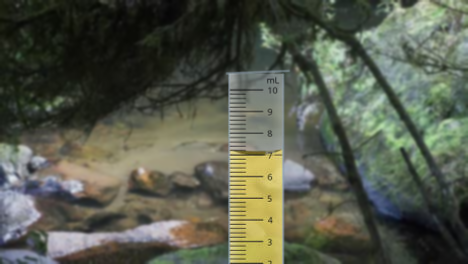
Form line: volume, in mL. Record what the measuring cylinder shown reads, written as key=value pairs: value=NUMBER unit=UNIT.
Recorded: value=7 unit=mL
